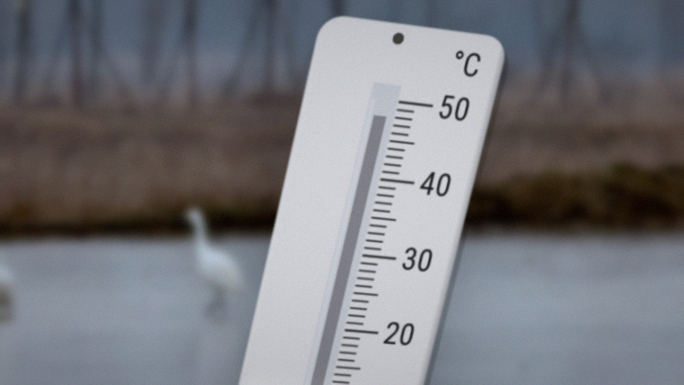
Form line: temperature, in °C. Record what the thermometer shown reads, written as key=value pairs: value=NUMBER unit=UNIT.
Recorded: value=48 unit=°C
